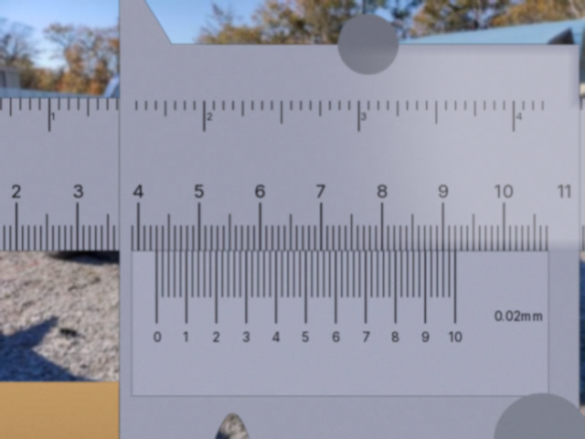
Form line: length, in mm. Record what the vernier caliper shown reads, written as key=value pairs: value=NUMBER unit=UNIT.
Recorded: value=43.0 unit=mm
